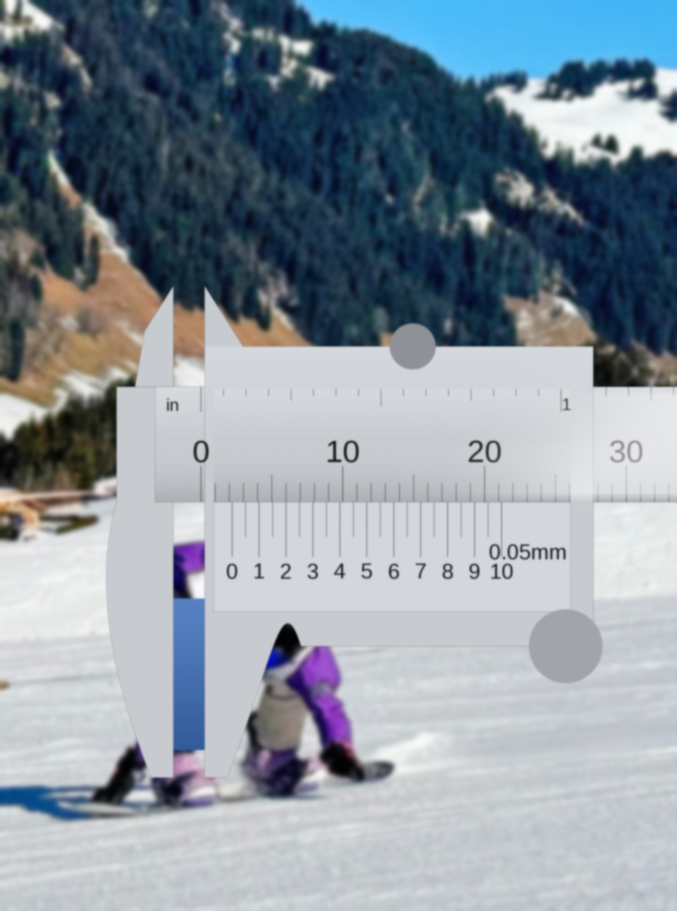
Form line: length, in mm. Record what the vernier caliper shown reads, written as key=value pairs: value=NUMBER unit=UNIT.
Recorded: value=2.2 unit=mm
